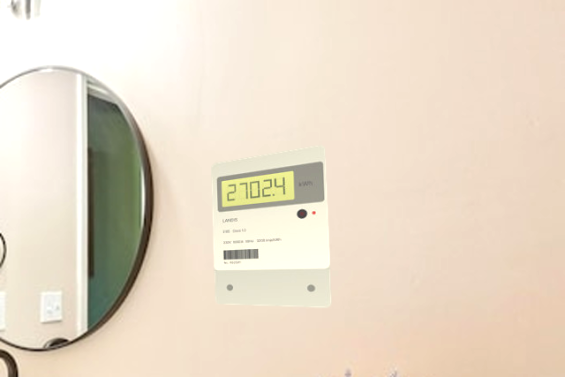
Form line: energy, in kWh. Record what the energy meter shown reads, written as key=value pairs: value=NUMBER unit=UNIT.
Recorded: value=2702.4 unit=kWh
